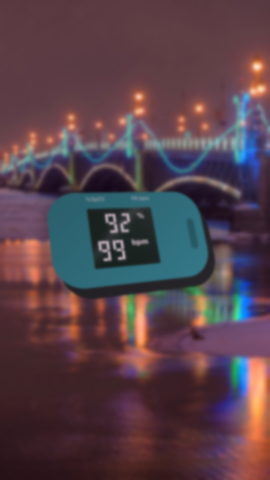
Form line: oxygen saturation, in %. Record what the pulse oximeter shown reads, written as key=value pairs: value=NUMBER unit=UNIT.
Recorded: value=92 unit=%
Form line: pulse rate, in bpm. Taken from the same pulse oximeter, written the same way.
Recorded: value=99 unit=bpm
